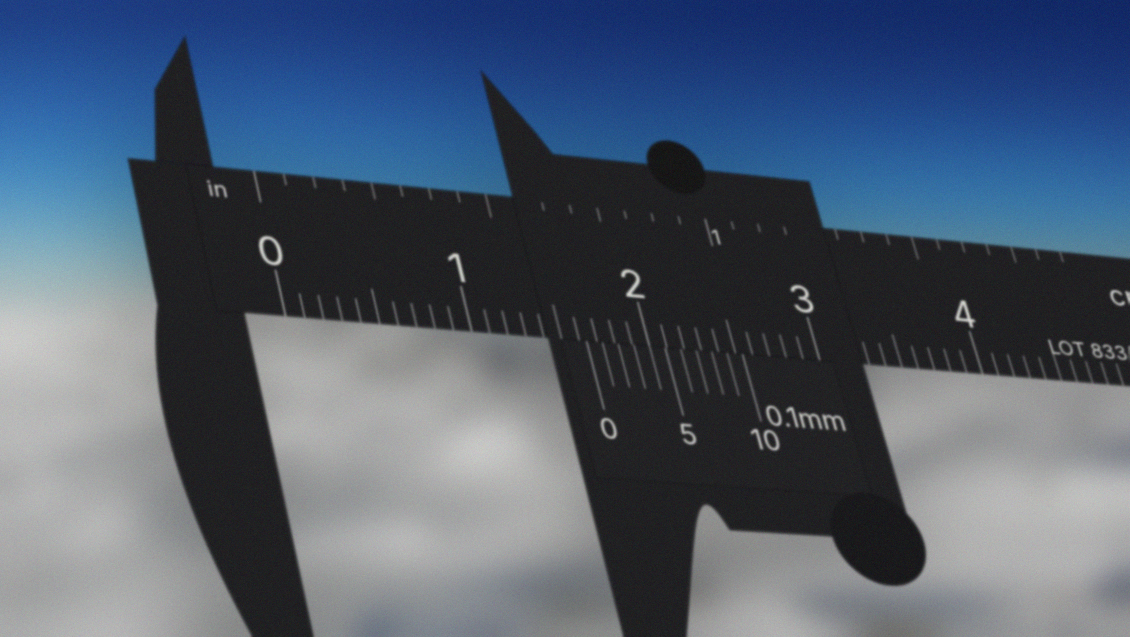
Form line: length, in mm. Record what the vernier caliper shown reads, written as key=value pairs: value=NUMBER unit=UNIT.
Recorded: value=16.4 unit=mm
